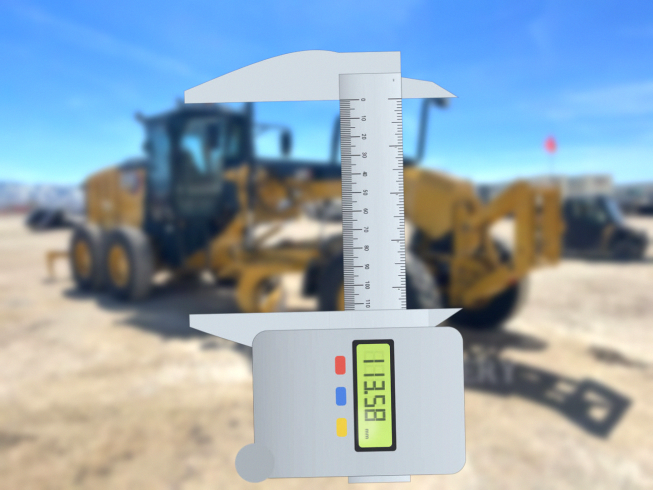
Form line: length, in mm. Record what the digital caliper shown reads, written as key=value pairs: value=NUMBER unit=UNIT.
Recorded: value=113.58 unit=mm
